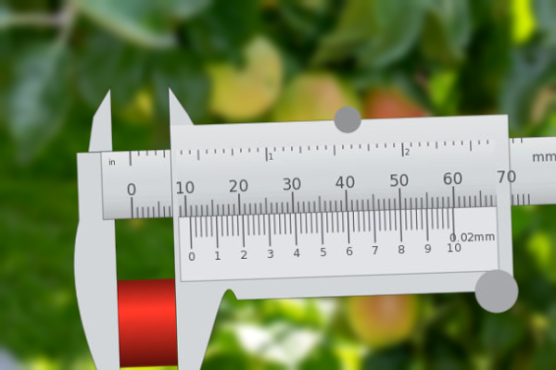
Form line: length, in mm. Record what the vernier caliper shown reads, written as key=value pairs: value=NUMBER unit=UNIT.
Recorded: value=10.8 unit=mm
